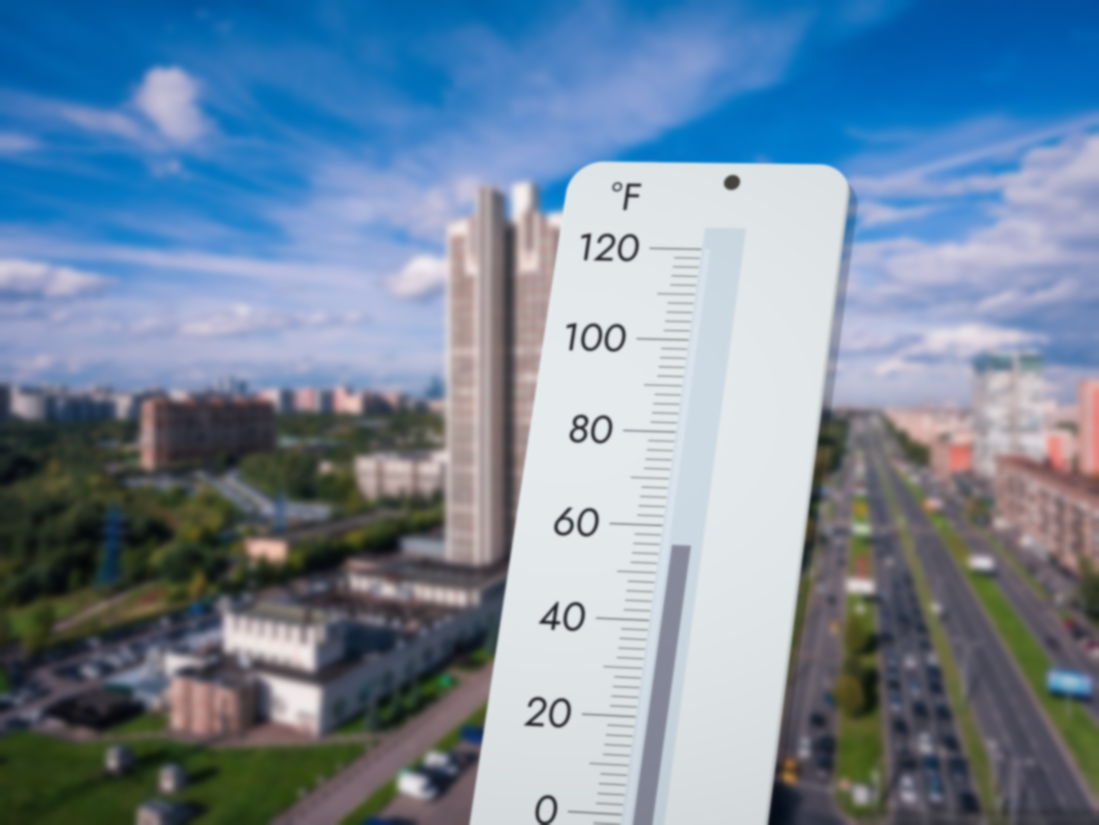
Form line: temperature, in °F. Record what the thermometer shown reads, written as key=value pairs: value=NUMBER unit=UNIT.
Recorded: value=56 unit=°F
